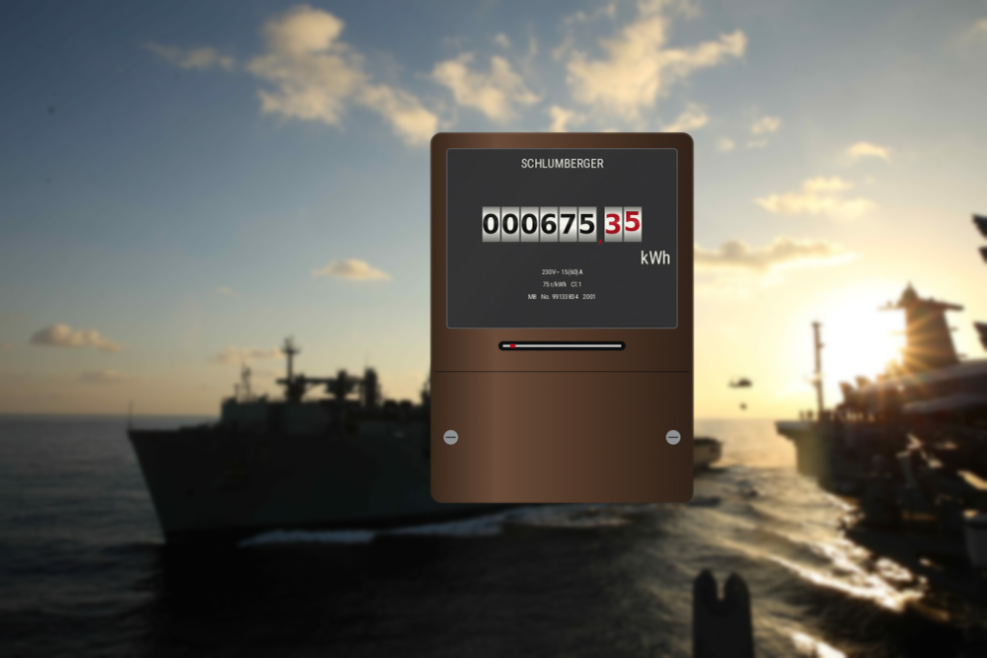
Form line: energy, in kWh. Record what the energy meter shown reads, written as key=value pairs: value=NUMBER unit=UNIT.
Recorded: value=675.35 unit=kWh
